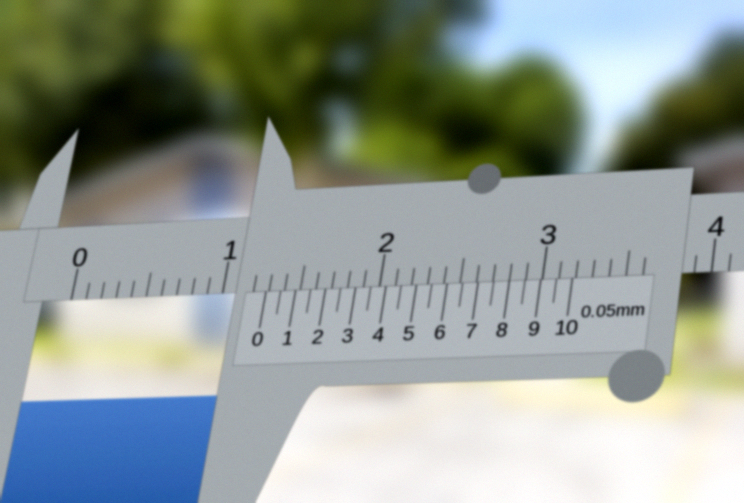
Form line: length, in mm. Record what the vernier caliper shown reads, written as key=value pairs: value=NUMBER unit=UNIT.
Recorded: value=12.8 unit=mm
